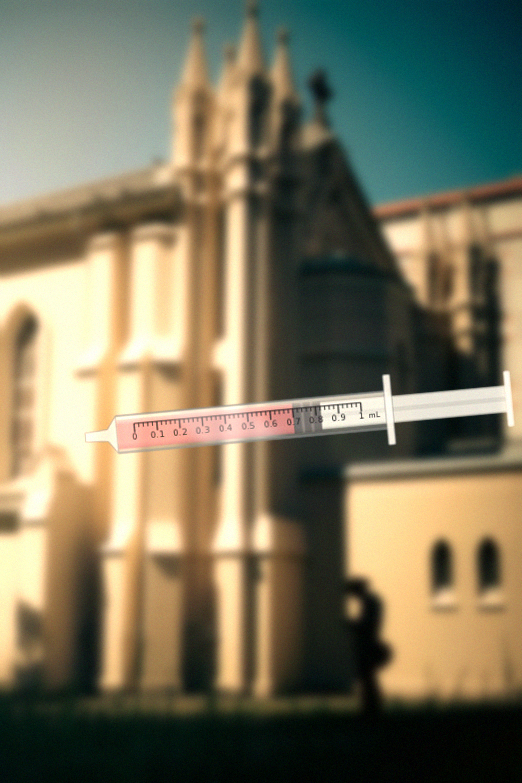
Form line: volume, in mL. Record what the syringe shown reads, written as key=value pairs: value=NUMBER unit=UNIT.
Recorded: value=0.7 unit=mL
